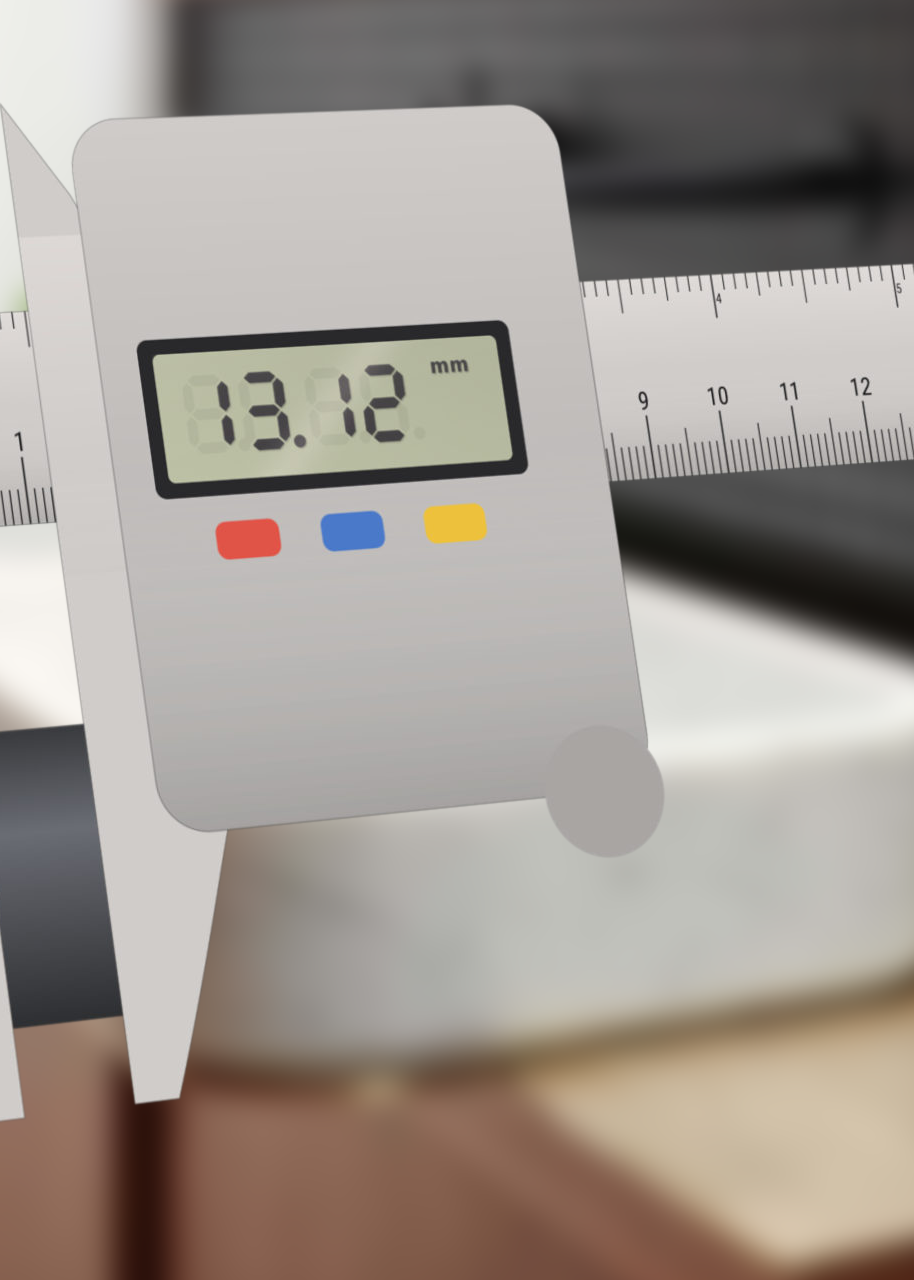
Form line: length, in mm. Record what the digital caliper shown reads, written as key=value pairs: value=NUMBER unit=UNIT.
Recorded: value=13.12 unit=mm
